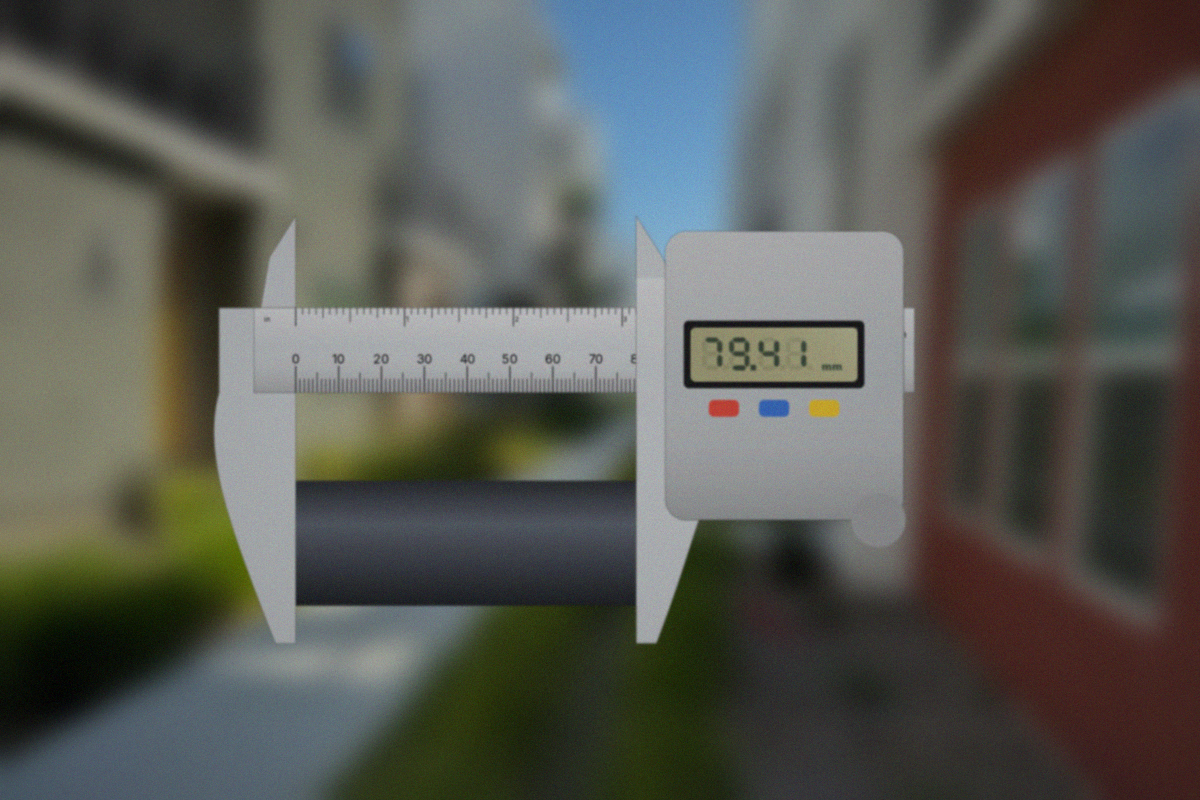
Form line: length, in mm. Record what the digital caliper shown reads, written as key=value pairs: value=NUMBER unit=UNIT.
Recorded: value=79.41 unit=mm
